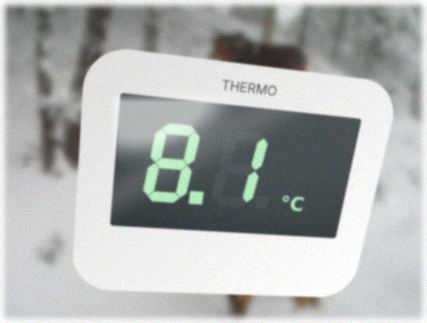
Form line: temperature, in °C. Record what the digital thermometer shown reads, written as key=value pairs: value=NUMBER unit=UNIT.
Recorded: value=8.1 unit=°C
